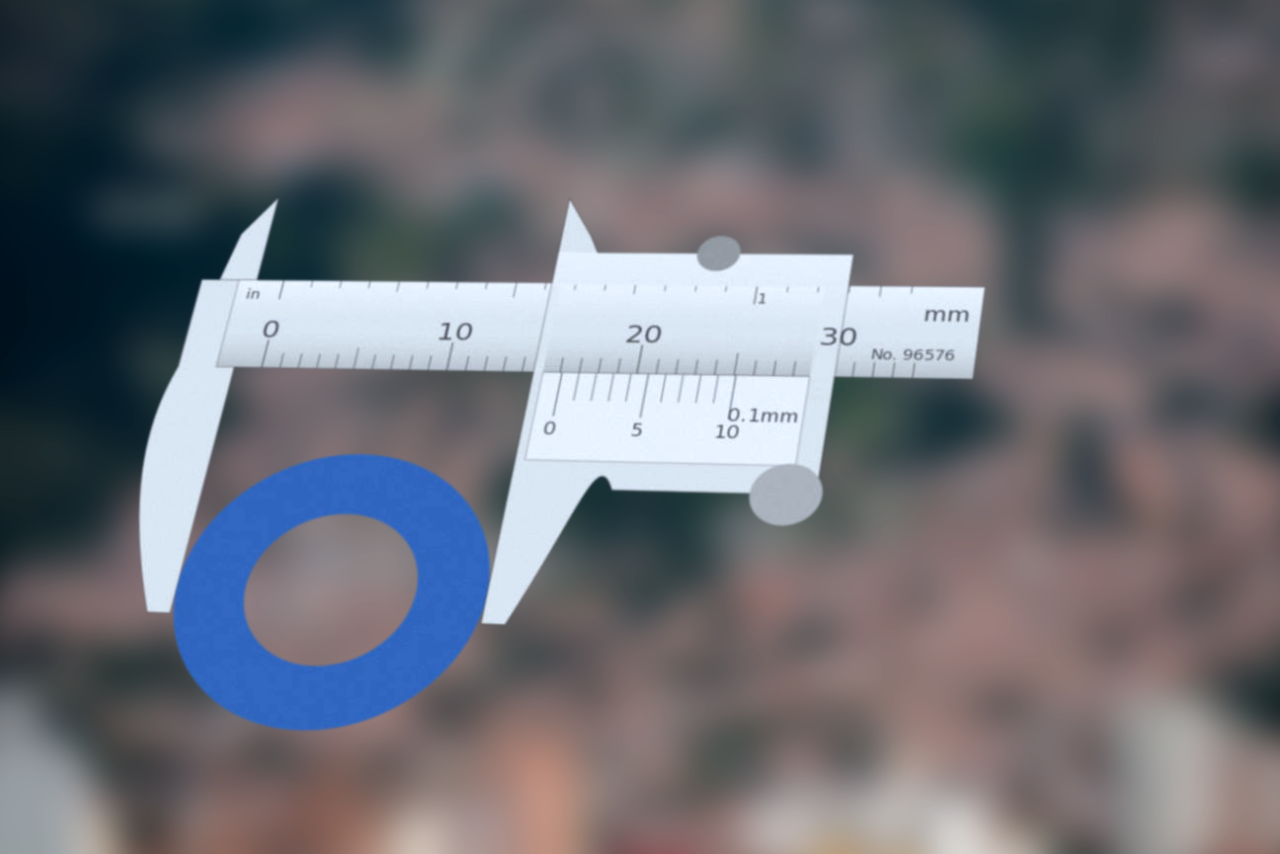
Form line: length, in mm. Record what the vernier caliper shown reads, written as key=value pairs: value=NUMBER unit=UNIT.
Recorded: value=16.1 unit=mm
